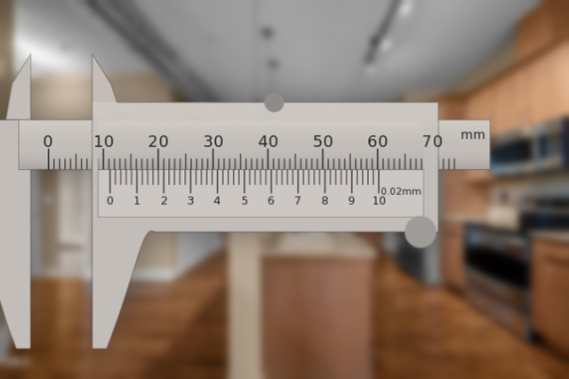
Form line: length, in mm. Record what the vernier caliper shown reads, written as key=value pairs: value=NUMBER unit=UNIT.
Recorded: value=11.2 unit=mm
